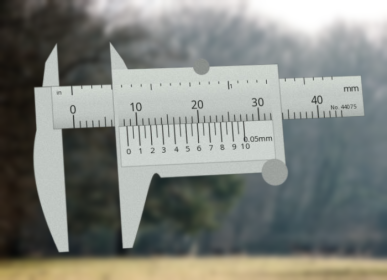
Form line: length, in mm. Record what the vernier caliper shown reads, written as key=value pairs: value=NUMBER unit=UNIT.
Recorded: value=8.4 unit=mm
